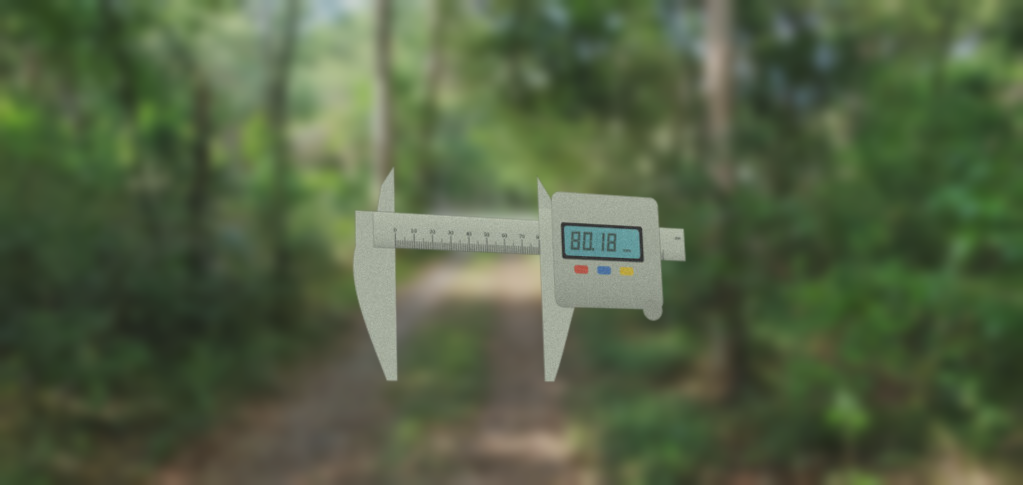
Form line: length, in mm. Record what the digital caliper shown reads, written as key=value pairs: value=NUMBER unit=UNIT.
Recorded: value=80.18 unit=mm
